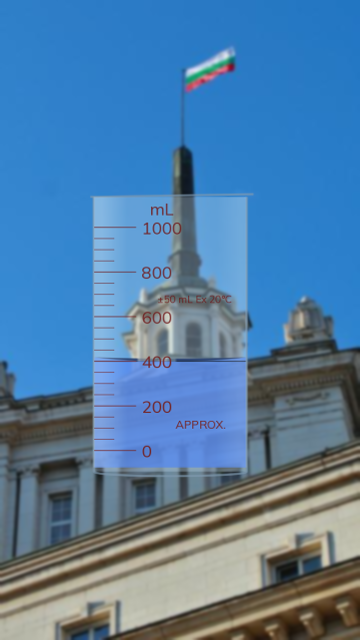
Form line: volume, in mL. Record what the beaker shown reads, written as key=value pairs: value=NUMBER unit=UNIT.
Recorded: value=400 unit=mL
